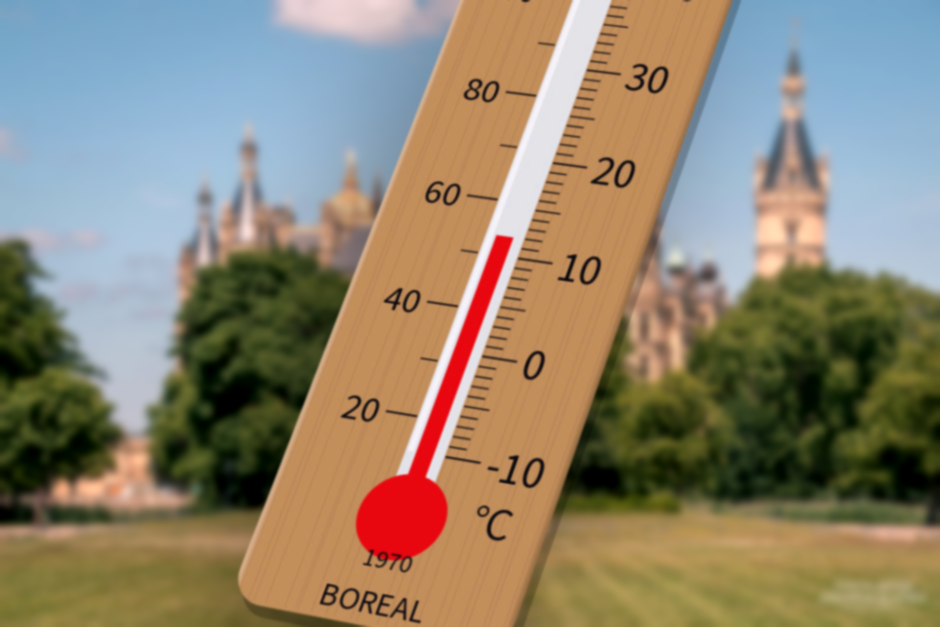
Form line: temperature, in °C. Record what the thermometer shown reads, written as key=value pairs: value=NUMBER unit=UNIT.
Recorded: value=12 unit=°C
